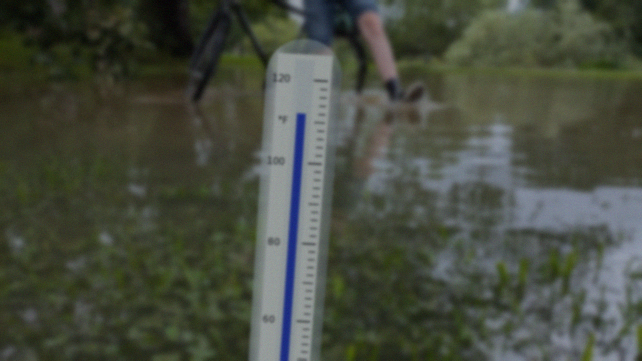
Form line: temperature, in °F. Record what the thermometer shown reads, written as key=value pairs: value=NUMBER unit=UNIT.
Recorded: value=112 unit=°F
